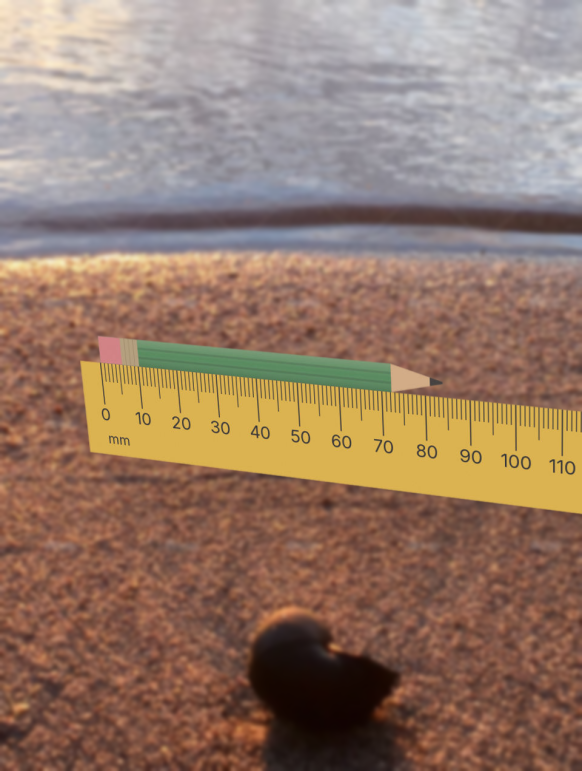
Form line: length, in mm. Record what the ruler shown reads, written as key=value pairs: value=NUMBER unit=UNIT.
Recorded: value=84 unit=mm
